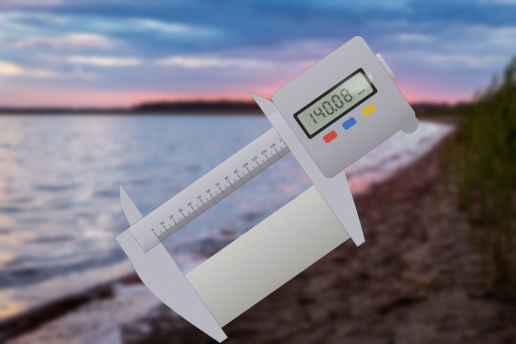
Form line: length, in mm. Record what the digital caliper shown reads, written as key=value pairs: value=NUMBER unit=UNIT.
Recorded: value=140.08 unit=mm
